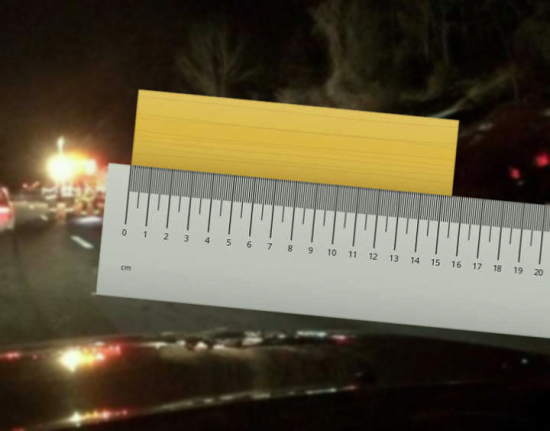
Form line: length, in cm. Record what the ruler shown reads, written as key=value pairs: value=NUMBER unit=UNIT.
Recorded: value=15.5 unit=cm
